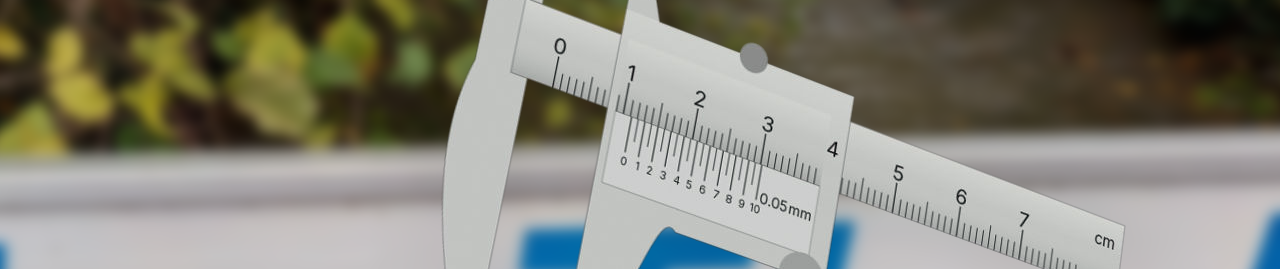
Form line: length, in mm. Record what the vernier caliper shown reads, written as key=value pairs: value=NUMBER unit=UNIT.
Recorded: value=11.2 unit=mm
